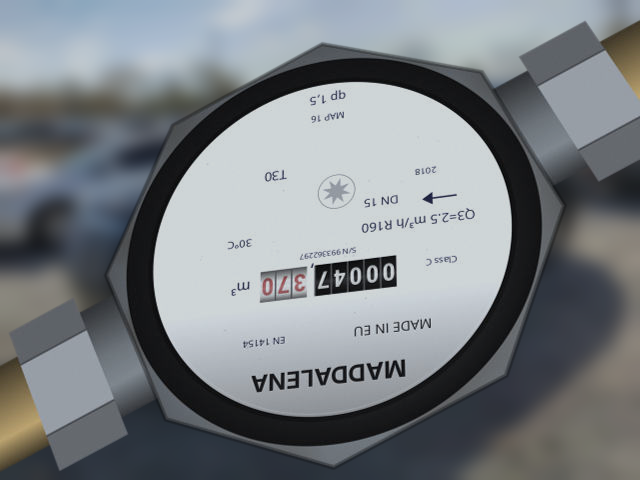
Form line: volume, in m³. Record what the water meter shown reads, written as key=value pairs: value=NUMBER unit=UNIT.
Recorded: value=47.370 unit=m³
